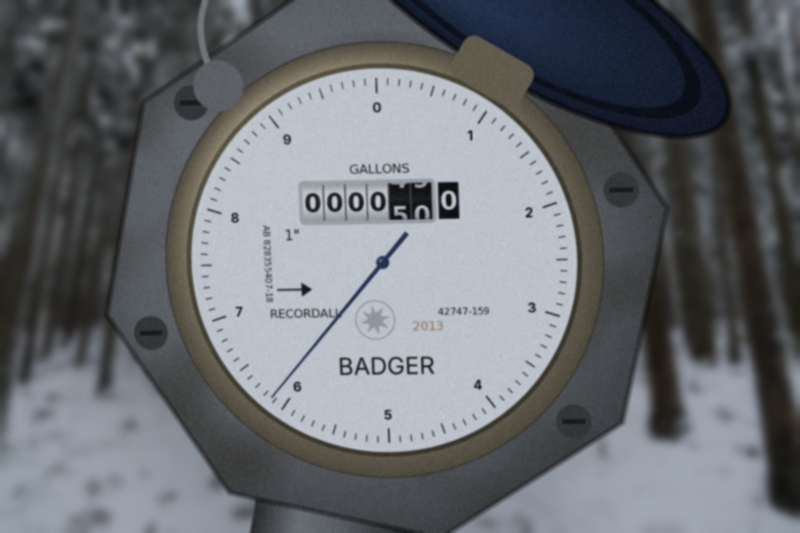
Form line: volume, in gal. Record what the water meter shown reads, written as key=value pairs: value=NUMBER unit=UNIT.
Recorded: value=496.1 unit=gal
